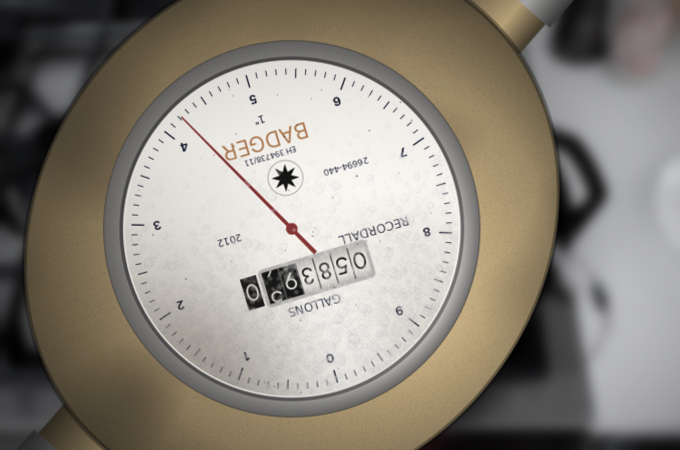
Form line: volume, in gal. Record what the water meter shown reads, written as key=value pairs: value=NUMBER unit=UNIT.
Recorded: value=583954.2 unit=gal
